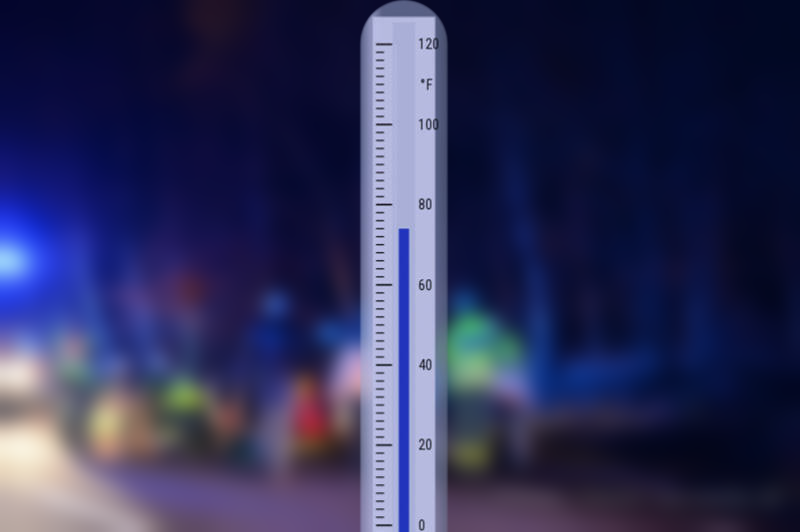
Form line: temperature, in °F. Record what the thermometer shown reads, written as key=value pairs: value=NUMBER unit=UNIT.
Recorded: value=74 unit=°F
